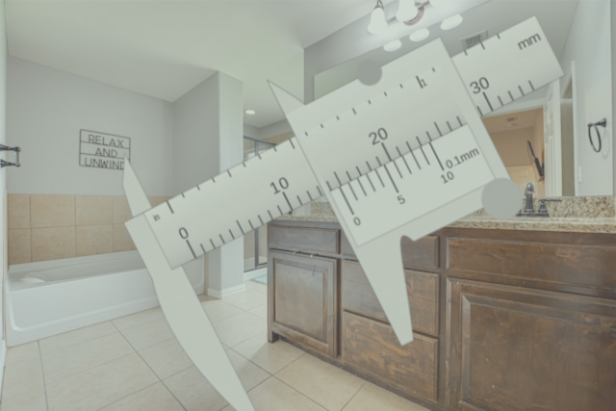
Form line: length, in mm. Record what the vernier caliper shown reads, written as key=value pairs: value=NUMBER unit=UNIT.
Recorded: value=14.8 unit=mm
